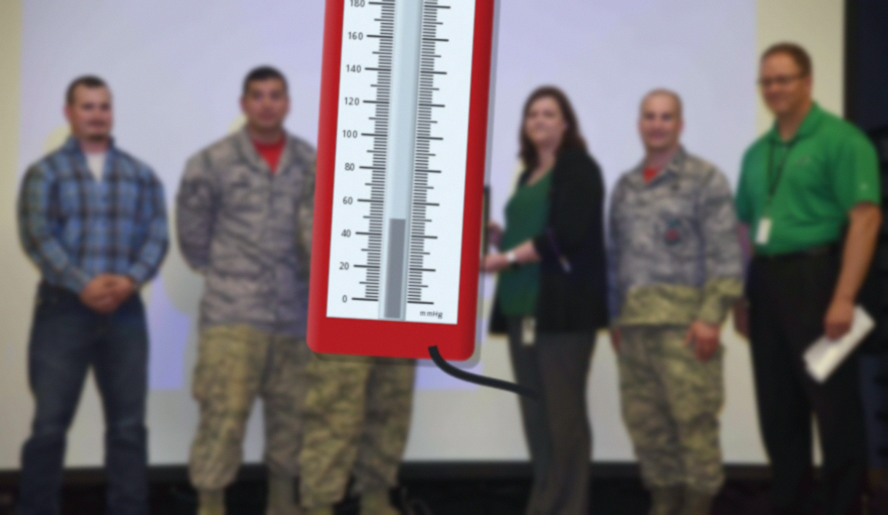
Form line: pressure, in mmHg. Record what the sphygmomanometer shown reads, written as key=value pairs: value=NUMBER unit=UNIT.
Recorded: value=50 unit=mmHg
